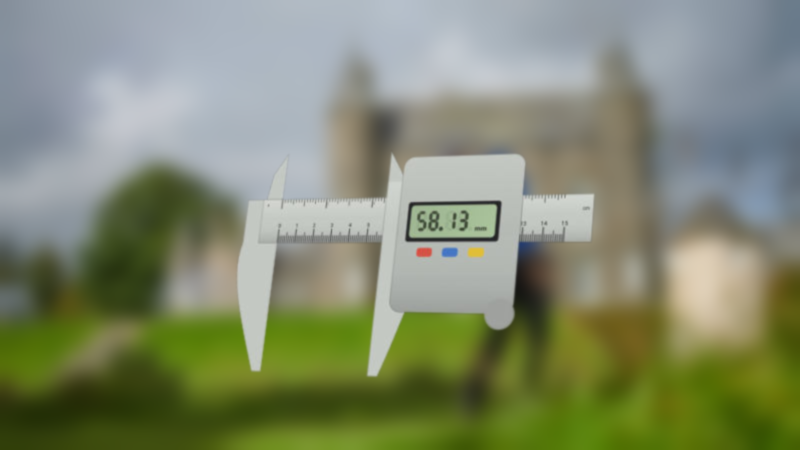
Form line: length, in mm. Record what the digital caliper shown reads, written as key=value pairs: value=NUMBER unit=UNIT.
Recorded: value=58.13 unit=mm
